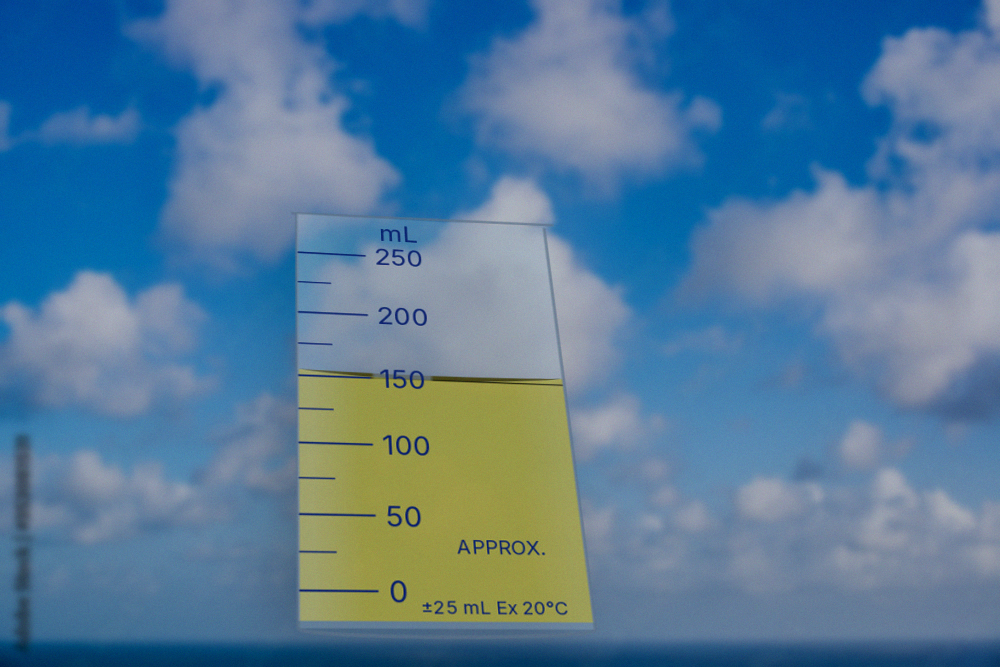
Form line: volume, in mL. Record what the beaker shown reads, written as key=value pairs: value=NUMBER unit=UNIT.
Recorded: value=150 unit=mL
